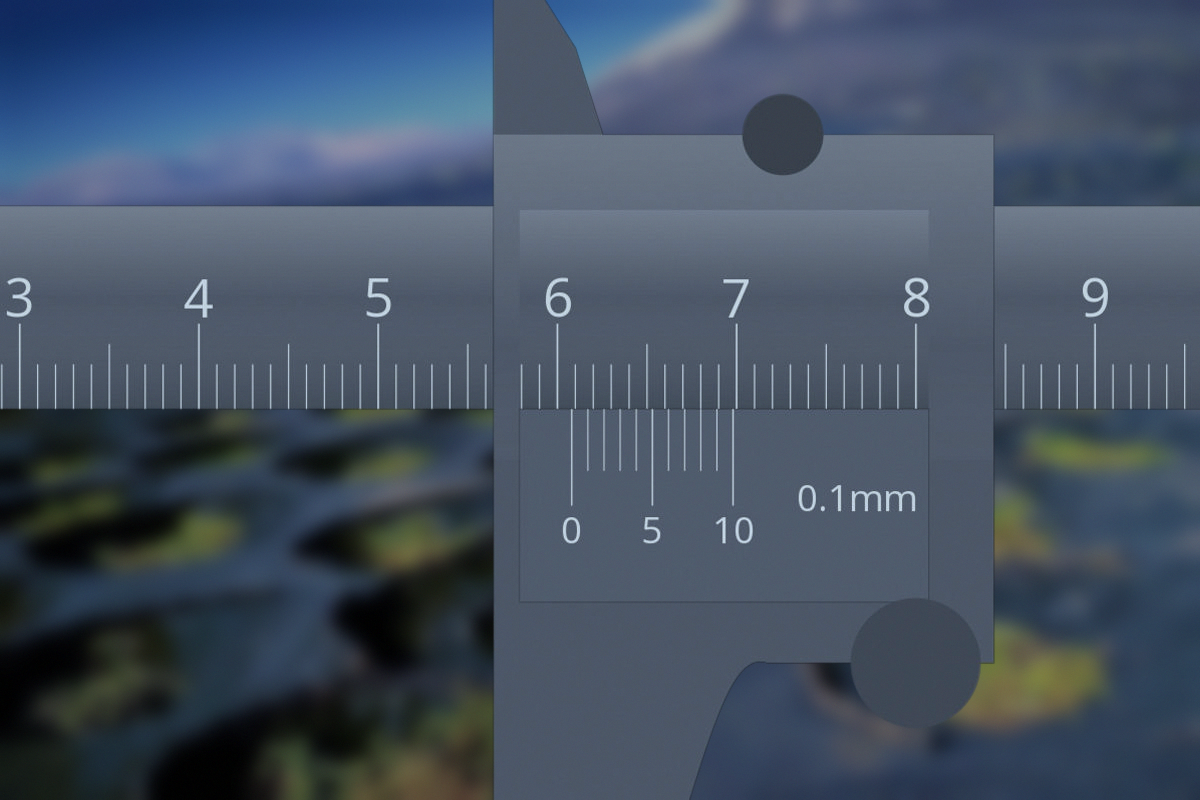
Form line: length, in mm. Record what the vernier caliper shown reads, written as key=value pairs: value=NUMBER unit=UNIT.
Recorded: value=60.8 unit=mm
